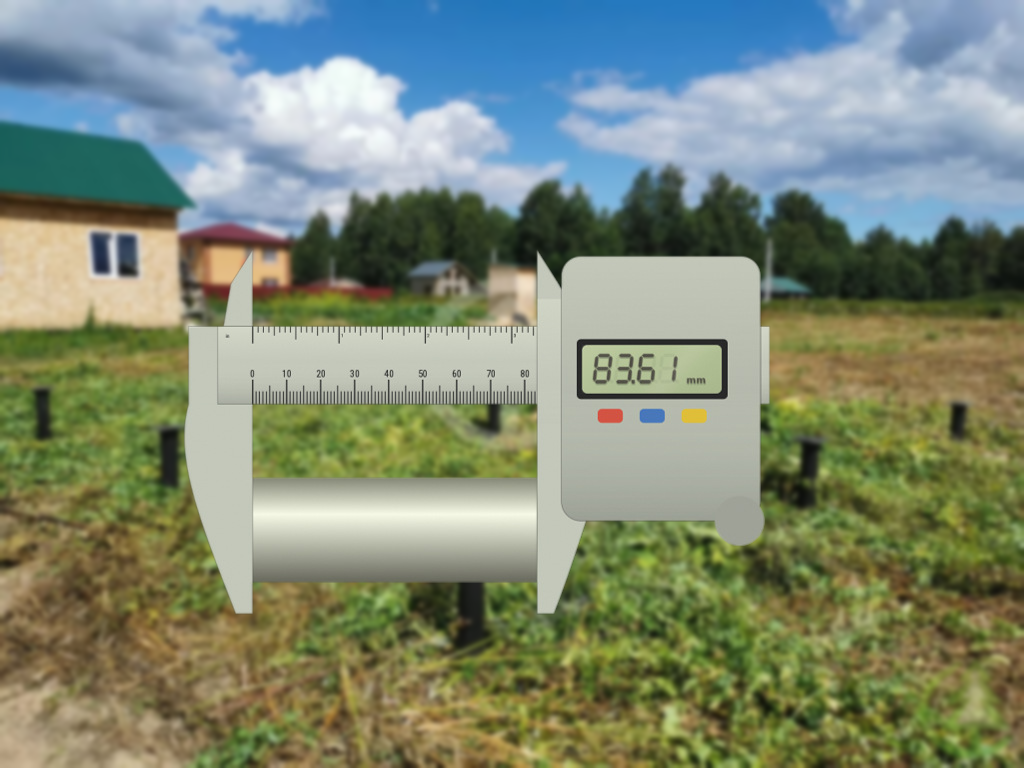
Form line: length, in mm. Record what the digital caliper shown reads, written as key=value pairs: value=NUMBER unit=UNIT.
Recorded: value=83.61 unit=mm
